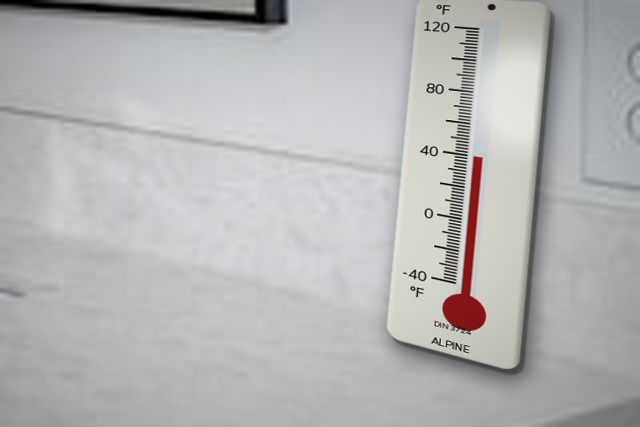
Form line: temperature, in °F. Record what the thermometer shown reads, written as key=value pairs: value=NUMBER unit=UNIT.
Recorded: value=40 unit=°F
